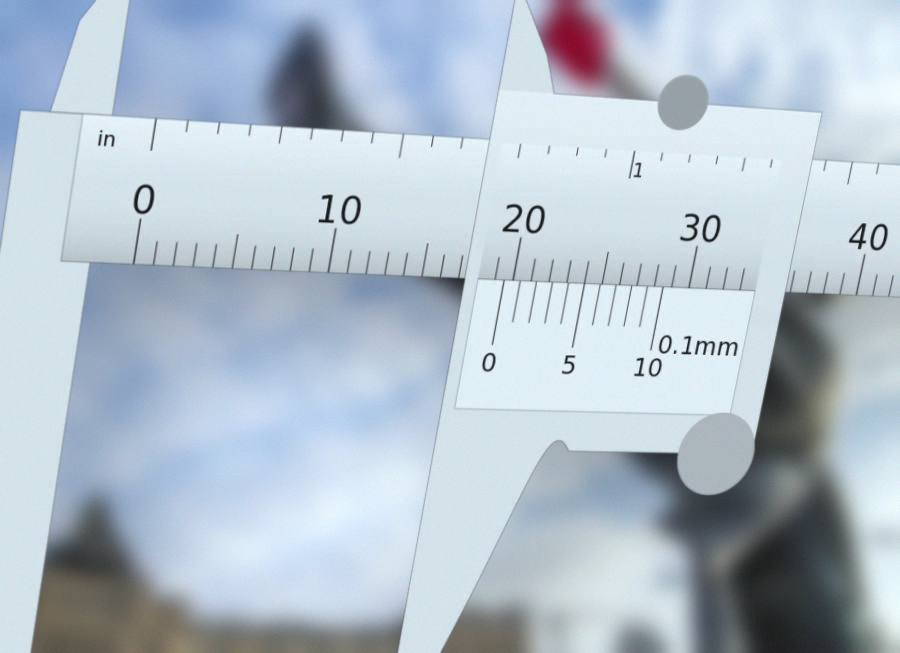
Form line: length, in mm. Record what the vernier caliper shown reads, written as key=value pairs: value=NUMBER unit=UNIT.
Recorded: value=19.5 unit=mm
